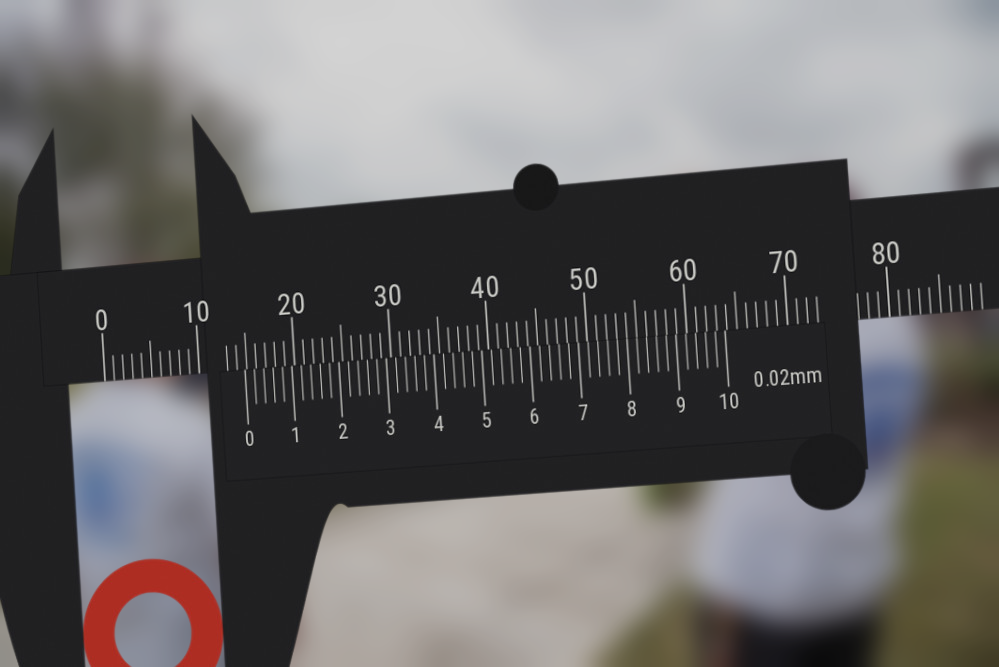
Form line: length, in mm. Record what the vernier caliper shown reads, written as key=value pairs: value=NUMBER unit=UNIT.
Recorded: value=14.8 unit=mm
